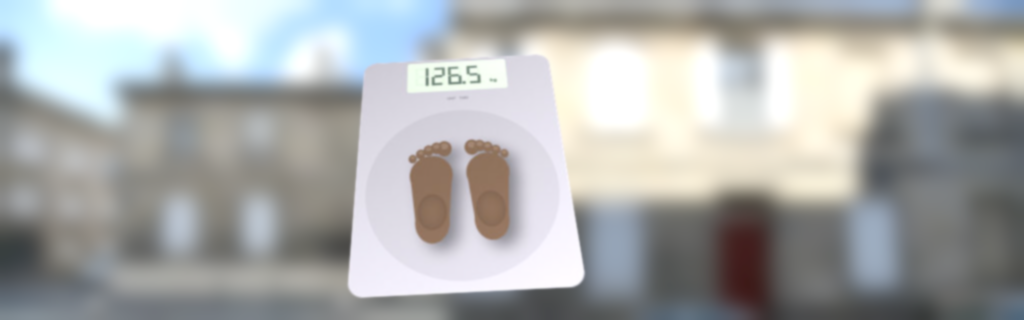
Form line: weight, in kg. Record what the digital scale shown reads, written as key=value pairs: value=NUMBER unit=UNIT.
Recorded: value=126.5 unit=kg
